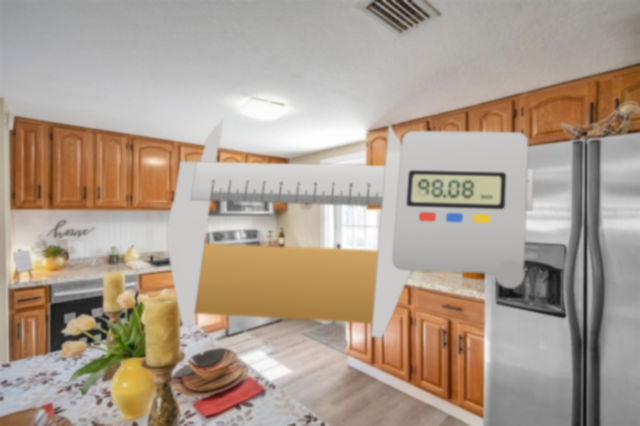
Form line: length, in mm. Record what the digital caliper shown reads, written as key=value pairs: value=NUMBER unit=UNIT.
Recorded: value=98.08 unit=mm
